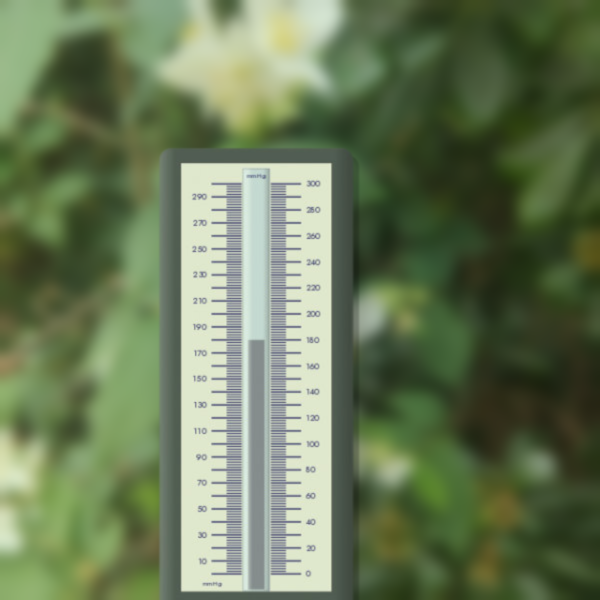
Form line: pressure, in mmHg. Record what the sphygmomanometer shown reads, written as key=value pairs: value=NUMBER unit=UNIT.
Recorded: value=180 unit=mmHg
